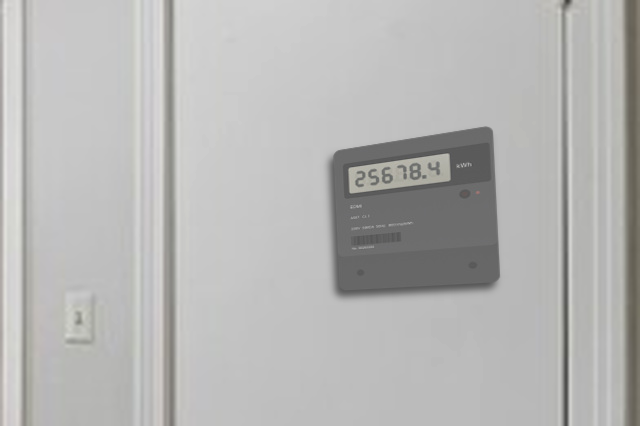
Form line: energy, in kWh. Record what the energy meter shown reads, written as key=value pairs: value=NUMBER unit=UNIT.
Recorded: value=25678.4 unit=kWh
